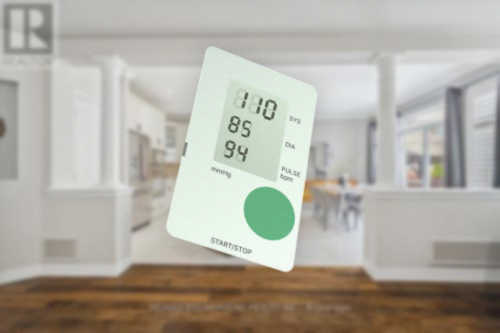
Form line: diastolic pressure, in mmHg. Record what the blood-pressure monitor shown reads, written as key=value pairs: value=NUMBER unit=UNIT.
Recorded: value=85 unit=mmHg
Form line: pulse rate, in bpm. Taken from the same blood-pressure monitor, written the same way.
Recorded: value=94 unit=bpm
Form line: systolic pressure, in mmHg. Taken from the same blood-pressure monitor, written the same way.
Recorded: value=110 unit=mmHg
